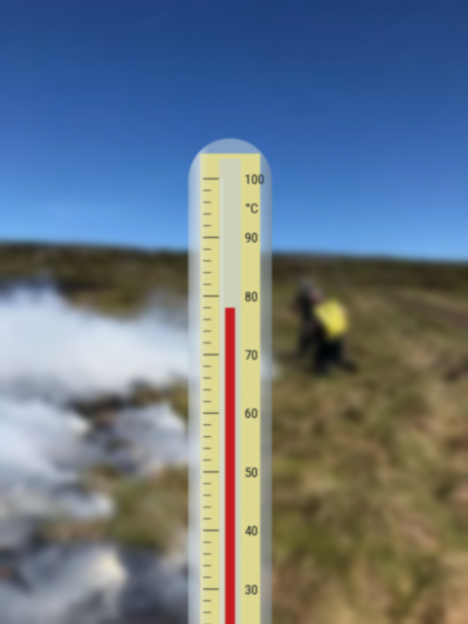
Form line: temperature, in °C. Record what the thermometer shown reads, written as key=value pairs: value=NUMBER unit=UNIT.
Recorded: value=78 unit=°C
